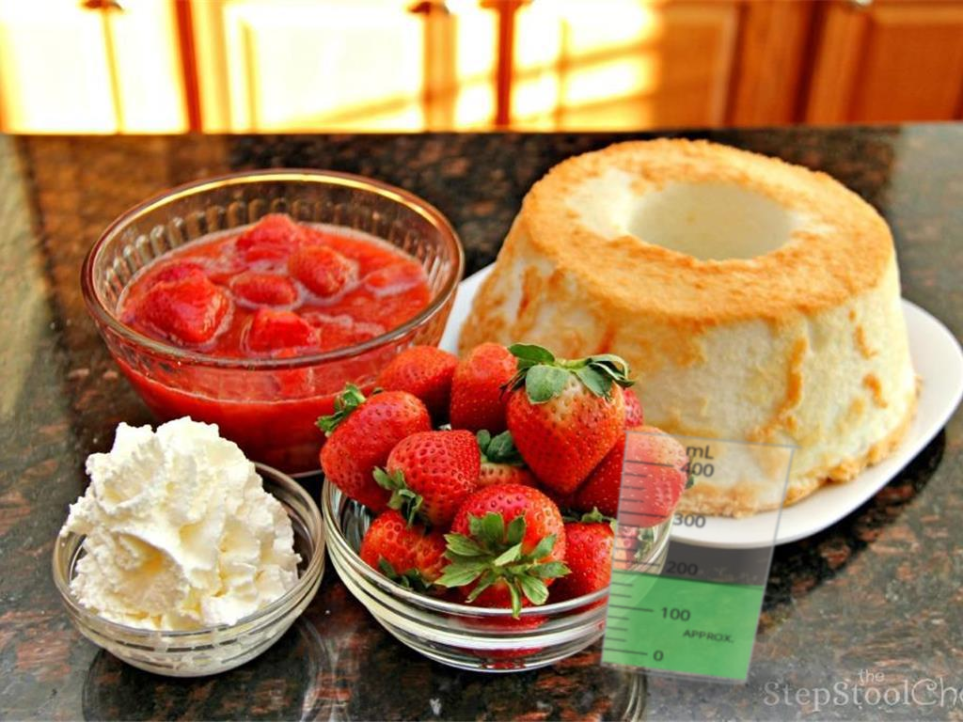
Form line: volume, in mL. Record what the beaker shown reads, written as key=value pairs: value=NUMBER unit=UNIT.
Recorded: value=175 unit=mL
